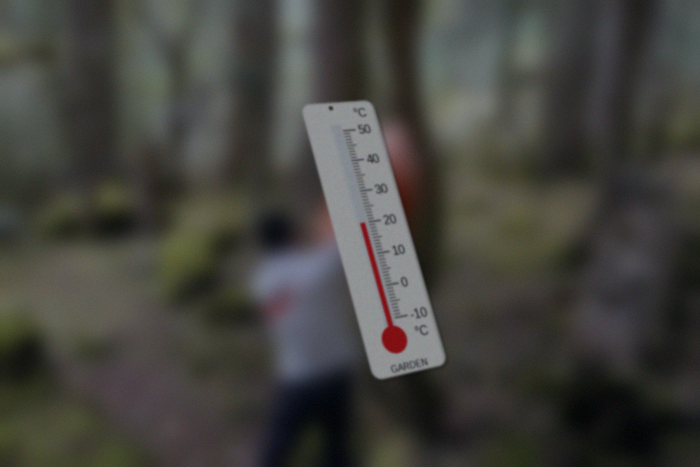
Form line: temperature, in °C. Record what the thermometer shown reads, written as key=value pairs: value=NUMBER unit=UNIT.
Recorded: value=20 unit=°C
